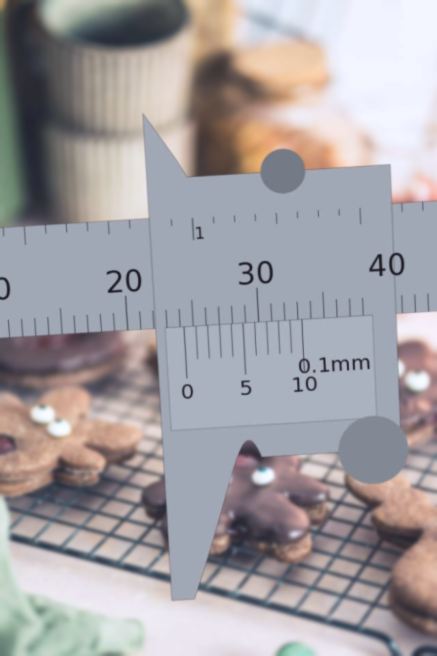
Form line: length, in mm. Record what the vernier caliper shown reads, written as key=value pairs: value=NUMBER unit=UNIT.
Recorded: value=24.3 unit=mm
